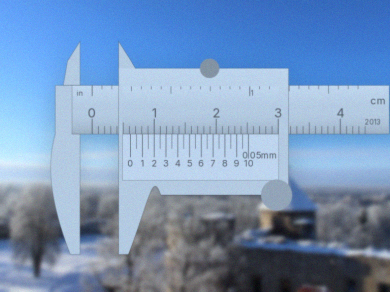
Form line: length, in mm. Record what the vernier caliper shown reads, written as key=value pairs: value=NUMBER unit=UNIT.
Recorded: value=6.2 unit=mm
